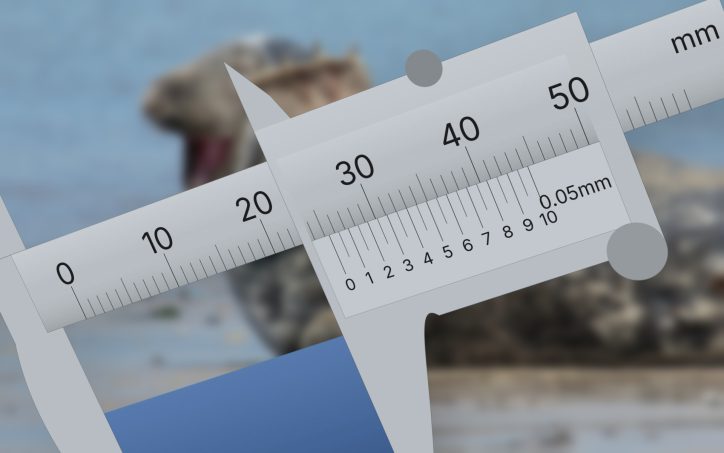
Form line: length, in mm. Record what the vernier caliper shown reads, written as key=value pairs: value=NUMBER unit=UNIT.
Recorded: value=25.4 unit=mm
